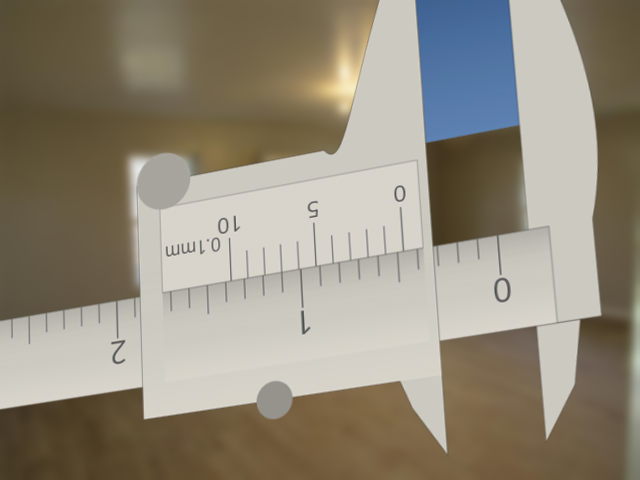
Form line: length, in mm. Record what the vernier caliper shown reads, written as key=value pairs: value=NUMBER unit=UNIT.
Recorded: value=4.7 unit=mm
